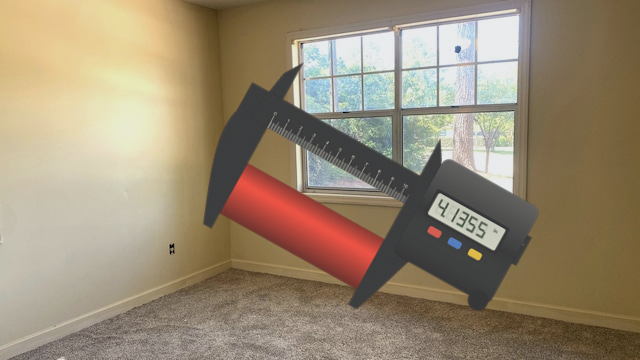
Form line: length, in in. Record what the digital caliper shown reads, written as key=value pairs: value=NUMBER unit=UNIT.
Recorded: value=4.1355 unit=in
